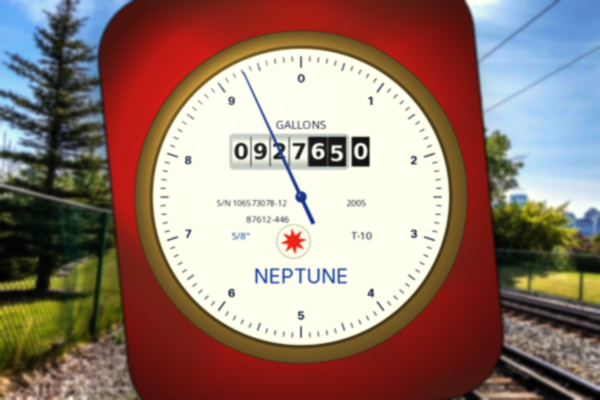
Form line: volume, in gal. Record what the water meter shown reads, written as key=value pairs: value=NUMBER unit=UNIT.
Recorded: value=927649.3 unit=gal
